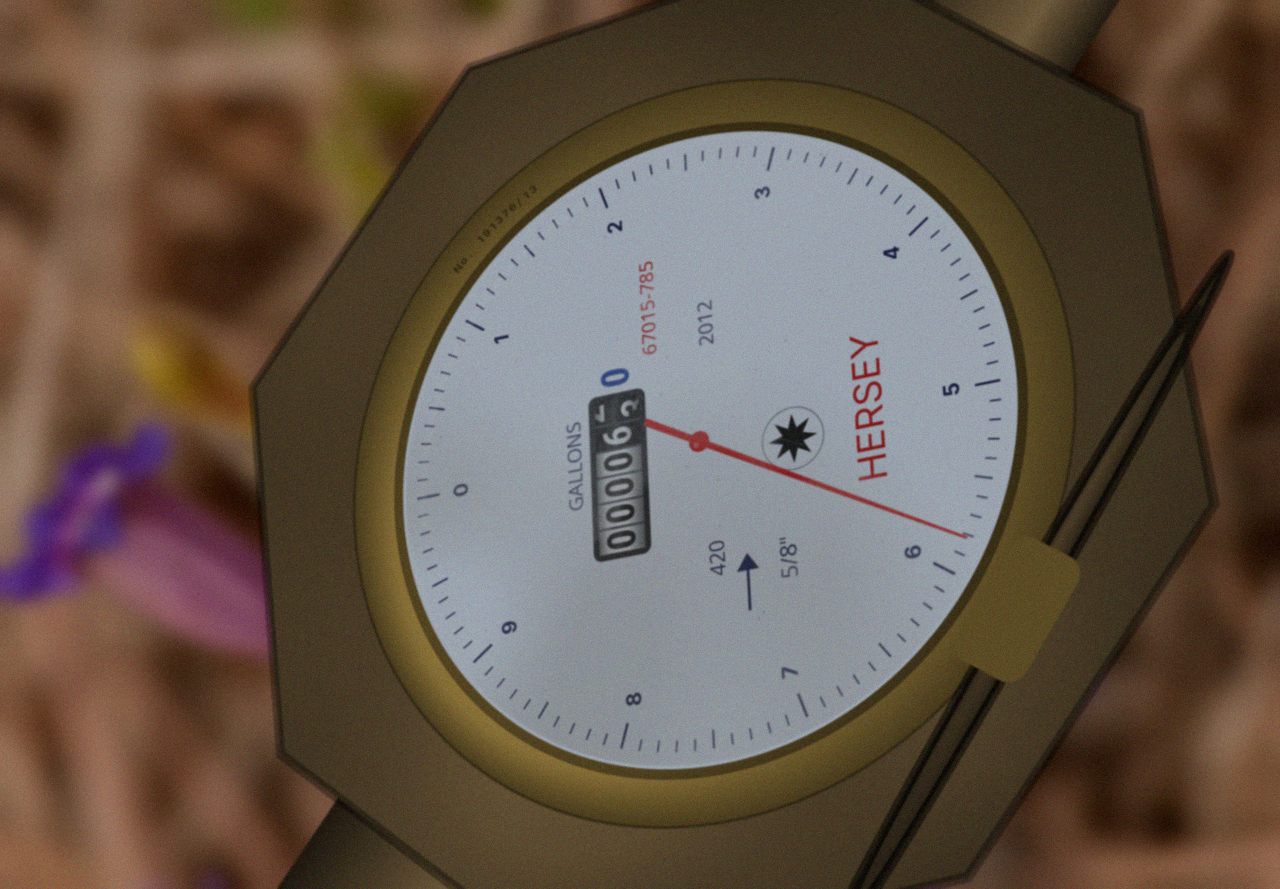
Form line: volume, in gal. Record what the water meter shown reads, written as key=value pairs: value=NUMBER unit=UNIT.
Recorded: value=625.8 unit=gal
